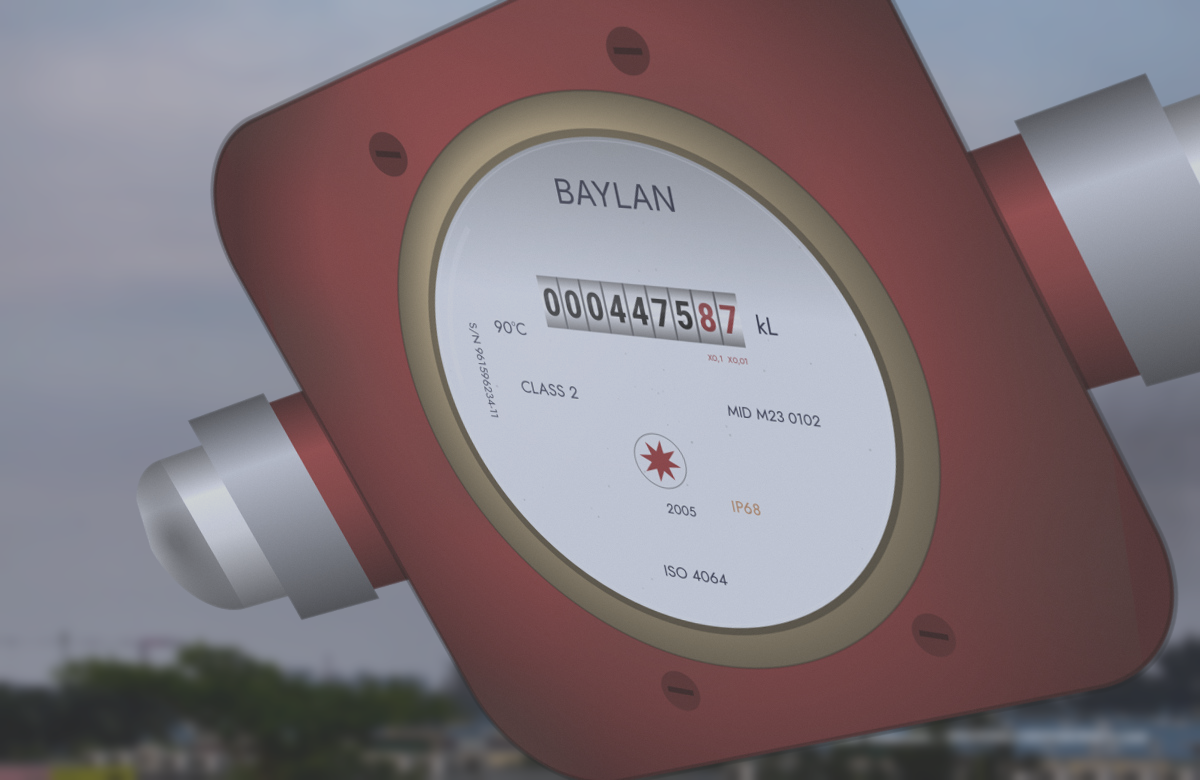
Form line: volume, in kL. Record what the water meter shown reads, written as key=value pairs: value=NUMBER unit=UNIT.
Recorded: value=4475.87 unit=kL
